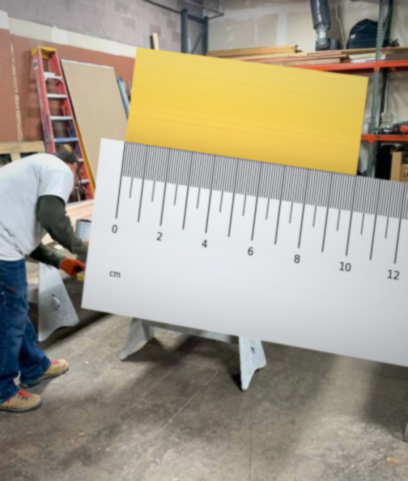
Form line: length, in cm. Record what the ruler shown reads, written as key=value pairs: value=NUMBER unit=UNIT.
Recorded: value=10 unit=cm
